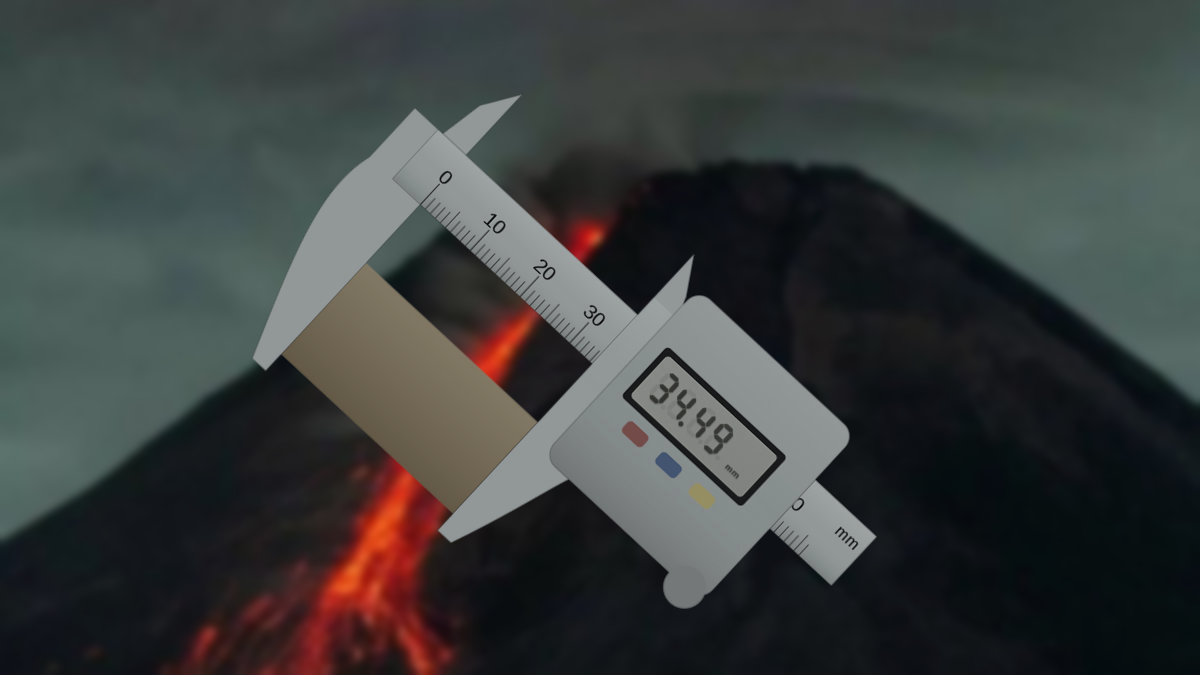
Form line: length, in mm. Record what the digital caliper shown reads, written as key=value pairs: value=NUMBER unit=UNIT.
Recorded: value=34.49 unit=mm
